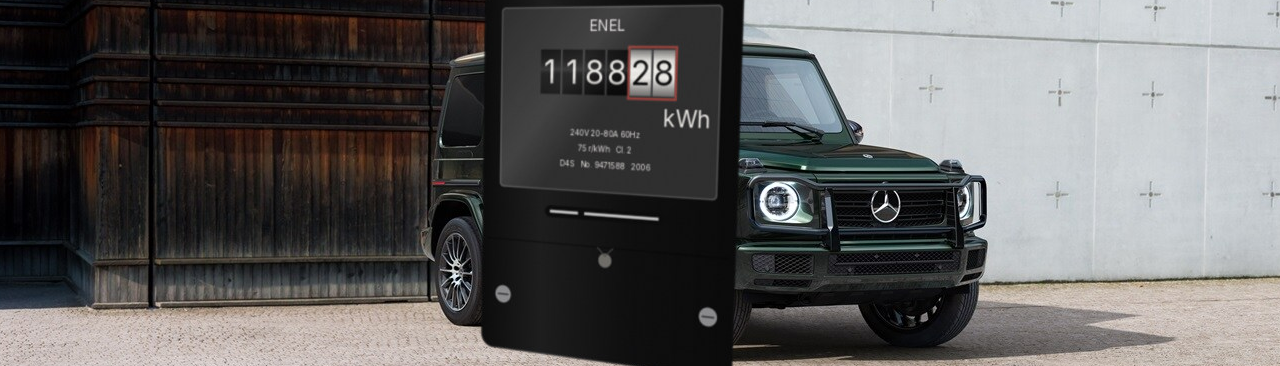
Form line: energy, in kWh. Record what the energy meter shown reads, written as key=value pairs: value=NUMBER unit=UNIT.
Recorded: value=1188.28 unit=kWh
